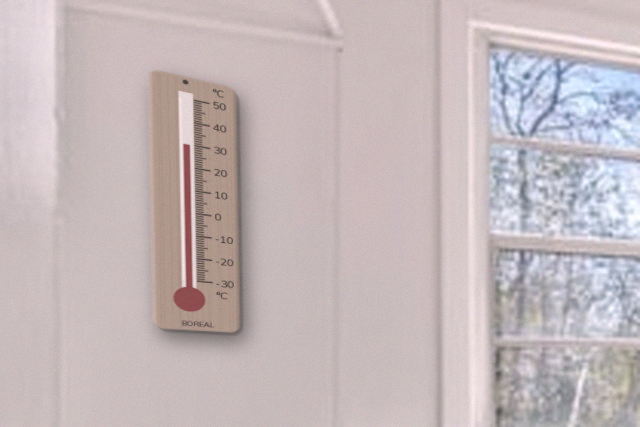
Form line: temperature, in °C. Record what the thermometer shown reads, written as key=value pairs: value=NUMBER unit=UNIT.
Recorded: value=30 unit=°C
